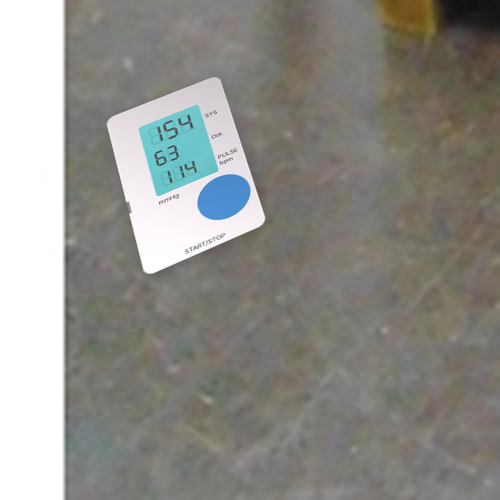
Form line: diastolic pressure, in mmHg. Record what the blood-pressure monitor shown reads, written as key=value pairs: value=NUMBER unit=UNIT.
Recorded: value=63 unit=mmHg
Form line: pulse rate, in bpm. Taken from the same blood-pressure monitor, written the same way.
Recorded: value=114 unit=bpm
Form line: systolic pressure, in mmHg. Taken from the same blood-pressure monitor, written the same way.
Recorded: value=154 unit=mmHg
